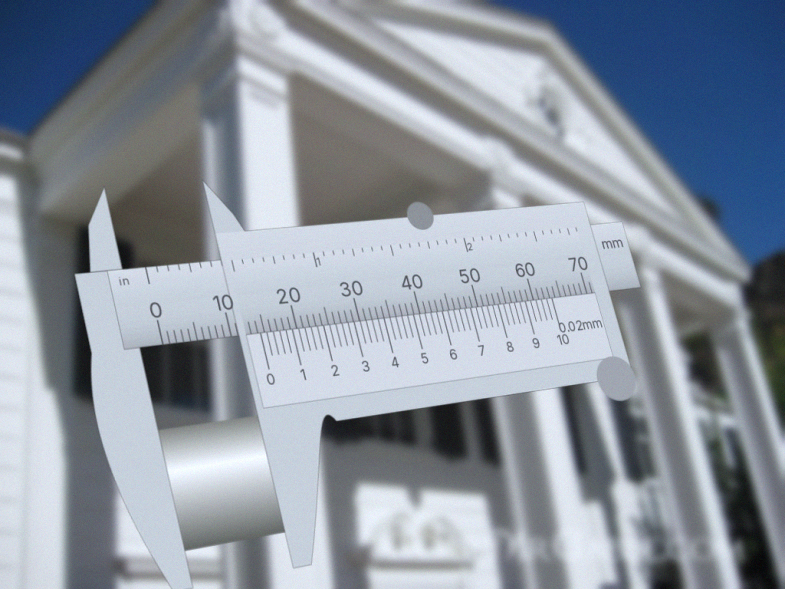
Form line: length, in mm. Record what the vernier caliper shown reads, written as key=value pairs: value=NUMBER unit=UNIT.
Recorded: value=14.4 unit=mm
